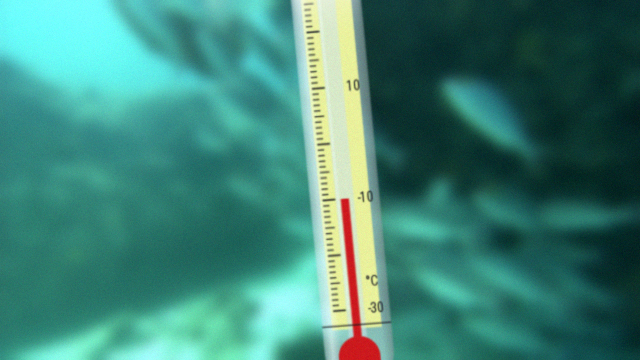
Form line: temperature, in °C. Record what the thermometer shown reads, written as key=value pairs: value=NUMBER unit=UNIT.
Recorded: value=-10 unit=°C
